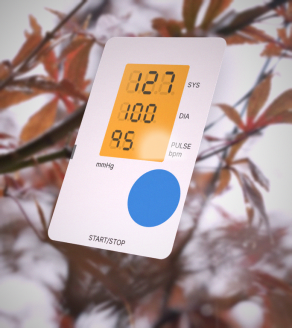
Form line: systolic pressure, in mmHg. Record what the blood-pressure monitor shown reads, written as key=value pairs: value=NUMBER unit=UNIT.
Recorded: value=127 unit=mmHg
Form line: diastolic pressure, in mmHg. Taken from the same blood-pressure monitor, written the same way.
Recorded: value=100 unit=mmHg
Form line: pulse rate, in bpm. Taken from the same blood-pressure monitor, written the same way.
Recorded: value=95 unit=bpm
